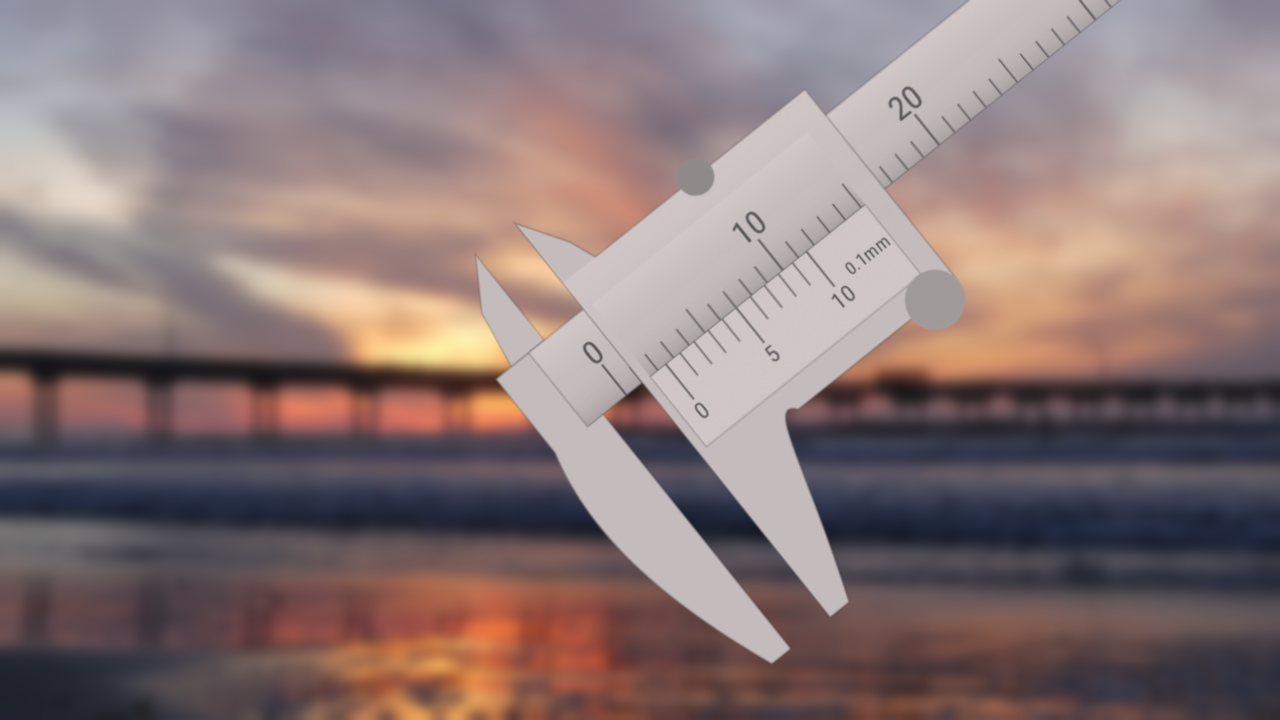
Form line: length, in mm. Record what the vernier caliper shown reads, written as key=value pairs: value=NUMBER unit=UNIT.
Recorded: value=2.5 unit=mm
